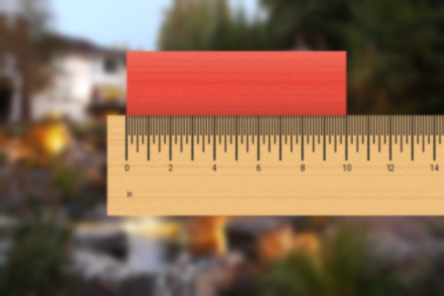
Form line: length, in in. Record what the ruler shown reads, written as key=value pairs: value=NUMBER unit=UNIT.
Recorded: value=10 unit=in
